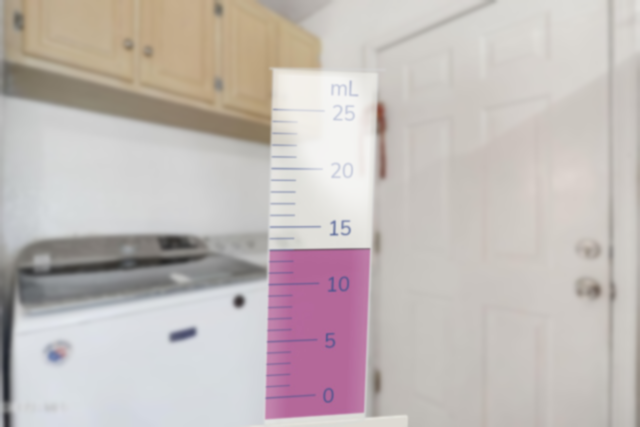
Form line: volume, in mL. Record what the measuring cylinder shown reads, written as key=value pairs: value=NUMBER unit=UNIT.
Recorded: value=13 unit=mL
